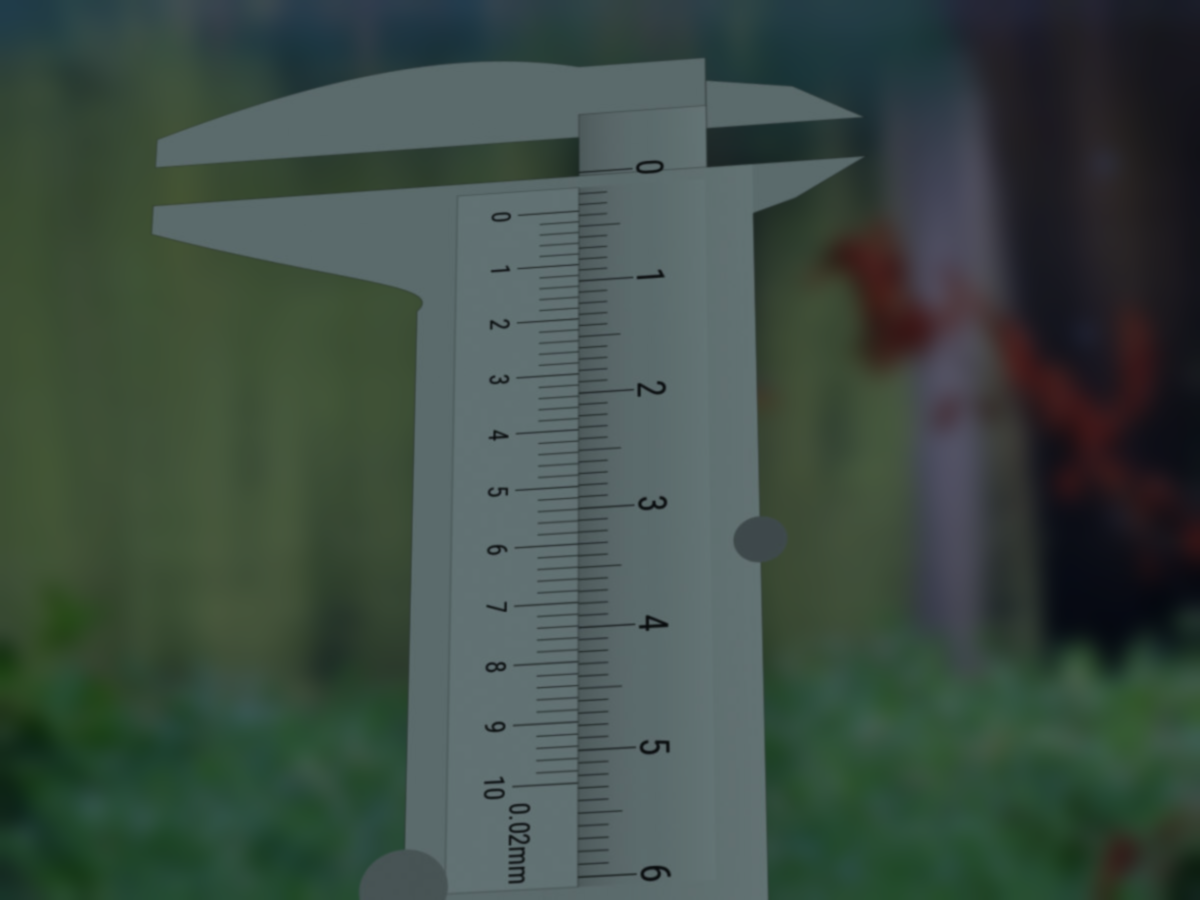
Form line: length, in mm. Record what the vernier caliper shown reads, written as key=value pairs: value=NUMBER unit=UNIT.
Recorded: value=3.6 unit=mm
